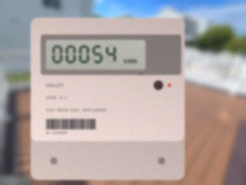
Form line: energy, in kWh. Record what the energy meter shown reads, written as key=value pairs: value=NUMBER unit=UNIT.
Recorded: value=54 unit=kWh
